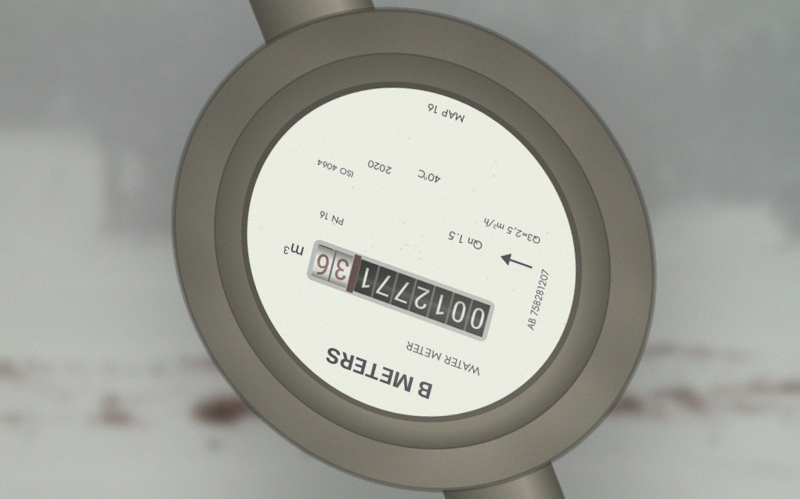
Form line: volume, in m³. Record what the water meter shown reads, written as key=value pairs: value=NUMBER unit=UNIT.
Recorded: value=12771.36 unit=m³
